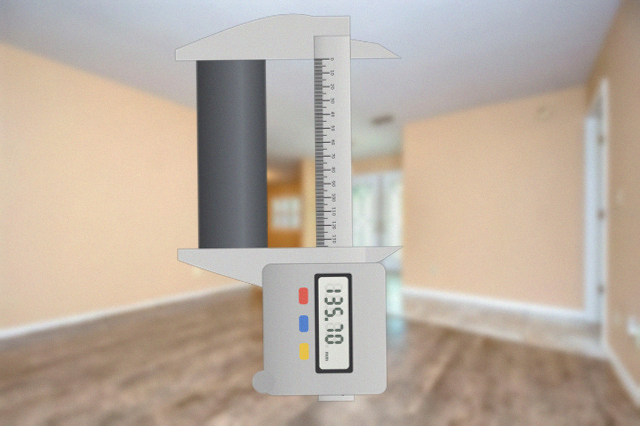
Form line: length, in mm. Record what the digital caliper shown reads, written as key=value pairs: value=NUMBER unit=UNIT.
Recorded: value=135.70 unit=mm
